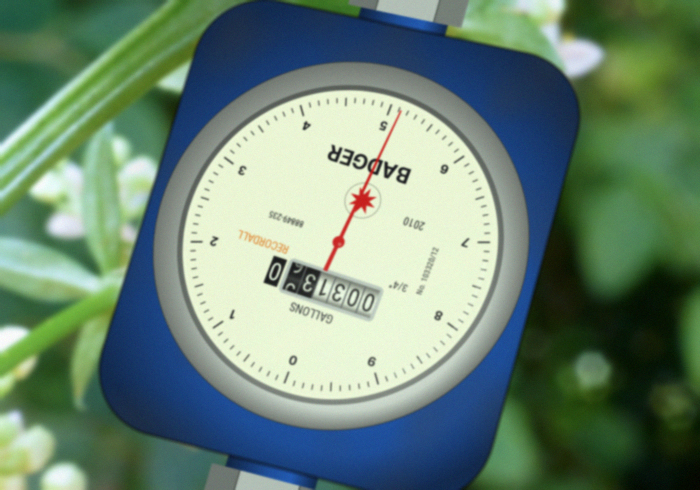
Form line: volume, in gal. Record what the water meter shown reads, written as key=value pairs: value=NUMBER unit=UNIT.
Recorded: value=31355.1 unit=gal
